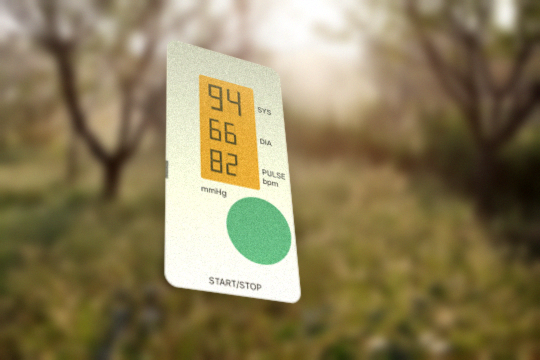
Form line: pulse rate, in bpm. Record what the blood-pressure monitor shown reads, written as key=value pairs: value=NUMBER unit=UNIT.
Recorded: value=82 unit=bpm
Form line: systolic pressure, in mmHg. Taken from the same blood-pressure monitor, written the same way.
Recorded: value=94 unit=mmHg
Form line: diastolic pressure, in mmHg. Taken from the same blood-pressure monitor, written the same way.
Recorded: value=66 unit=mmHg
